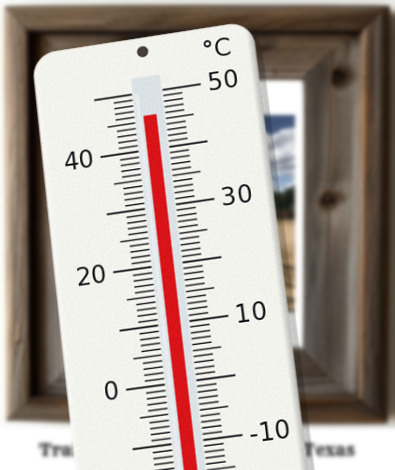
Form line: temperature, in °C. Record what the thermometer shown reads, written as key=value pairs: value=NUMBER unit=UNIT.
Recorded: value=46 unit=°C
